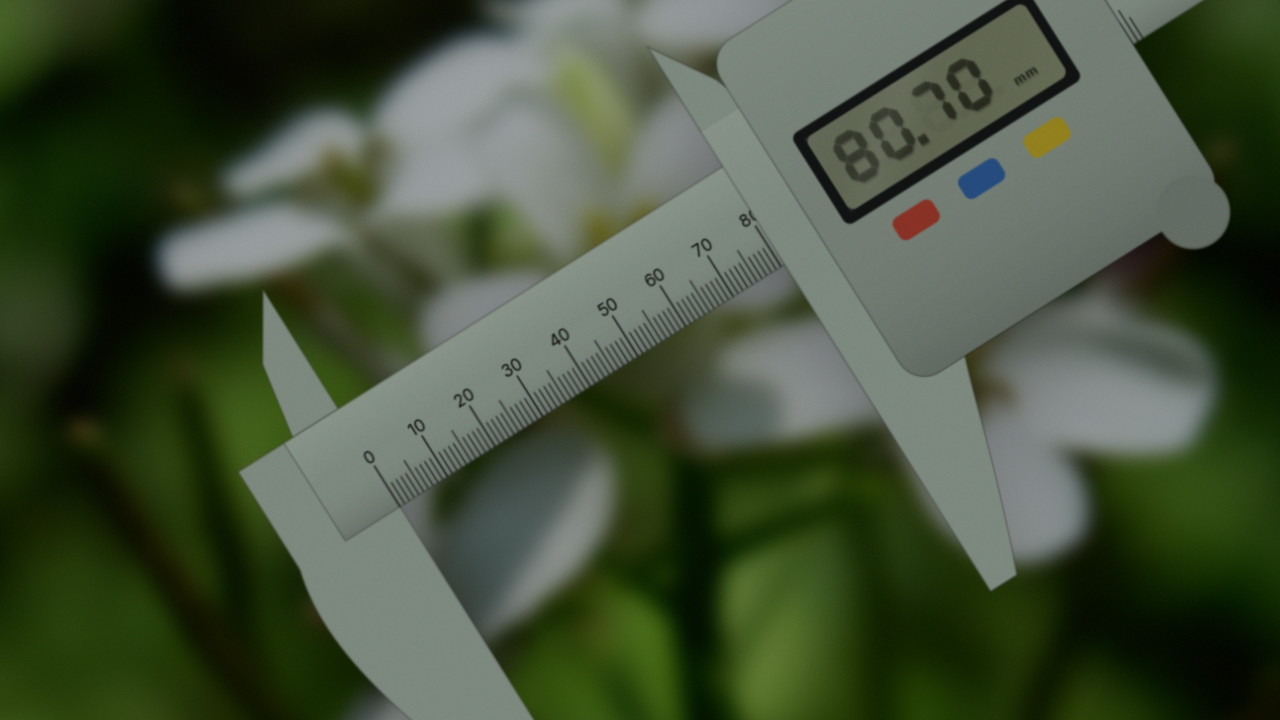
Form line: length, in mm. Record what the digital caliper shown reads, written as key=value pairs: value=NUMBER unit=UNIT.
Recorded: value=80.70 unit=mm
